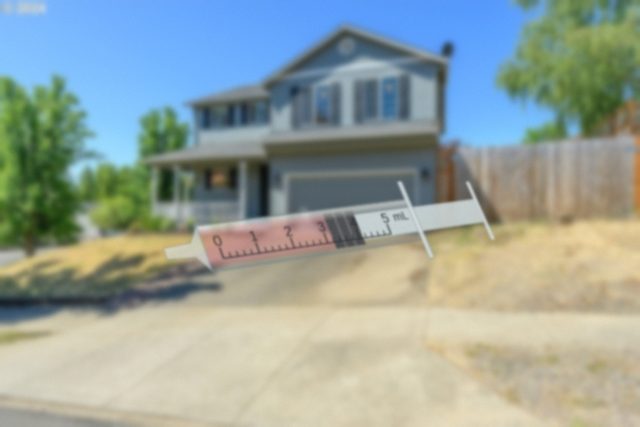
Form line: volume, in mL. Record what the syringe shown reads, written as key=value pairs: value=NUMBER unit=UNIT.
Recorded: value=3.2 unit=mL
